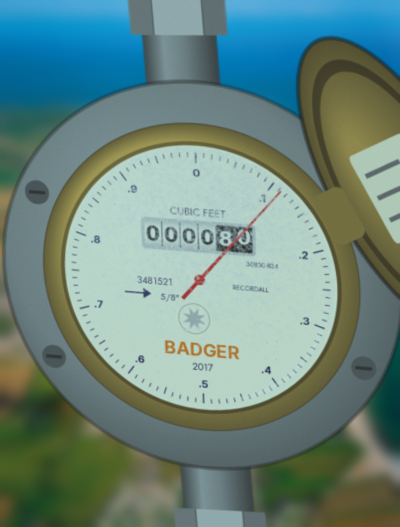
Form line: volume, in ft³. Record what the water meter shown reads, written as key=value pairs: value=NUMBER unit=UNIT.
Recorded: value=80.11 unit=ft³
